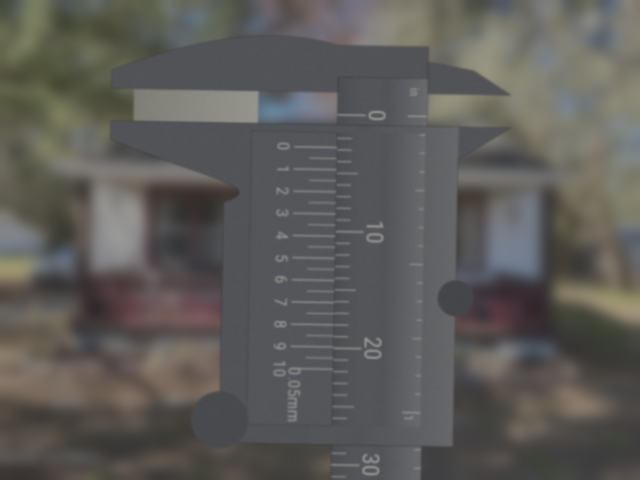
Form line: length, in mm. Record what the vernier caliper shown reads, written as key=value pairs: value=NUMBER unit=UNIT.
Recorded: value=2.8 unit=mm
